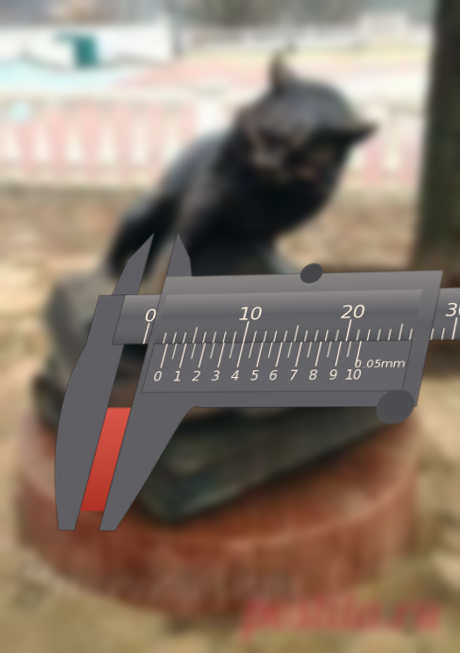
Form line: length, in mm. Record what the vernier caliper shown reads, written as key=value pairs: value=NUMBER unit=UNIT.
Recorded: value=2.4 unit=mm
